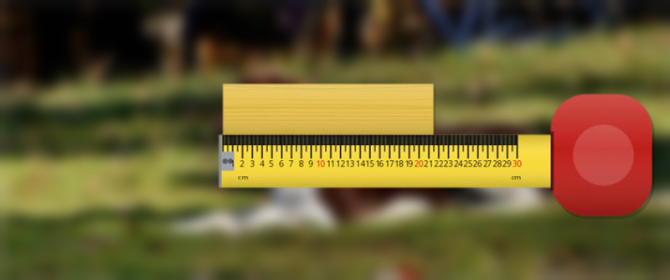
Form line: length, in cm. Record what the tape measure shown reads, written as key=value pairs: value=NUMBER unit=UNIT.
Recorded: value=21.5 unit=cm
